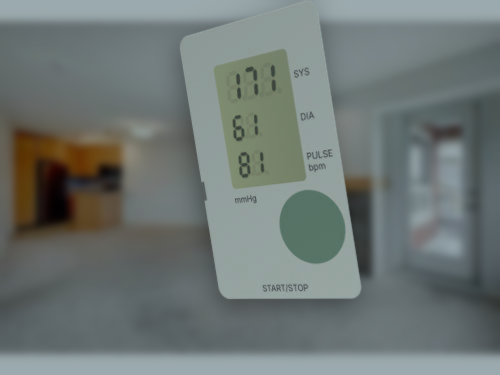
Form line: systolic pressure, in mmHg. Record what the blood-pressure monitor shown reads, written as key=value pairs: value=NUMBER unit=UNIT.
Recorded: value=171 unit=mmHg
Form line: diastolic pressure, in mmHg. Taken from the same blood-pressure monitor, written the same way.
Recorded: value=61 unit=mmHg
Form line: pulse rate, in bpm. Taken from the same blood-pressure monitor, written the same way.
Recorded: value=81 unit=bpm
